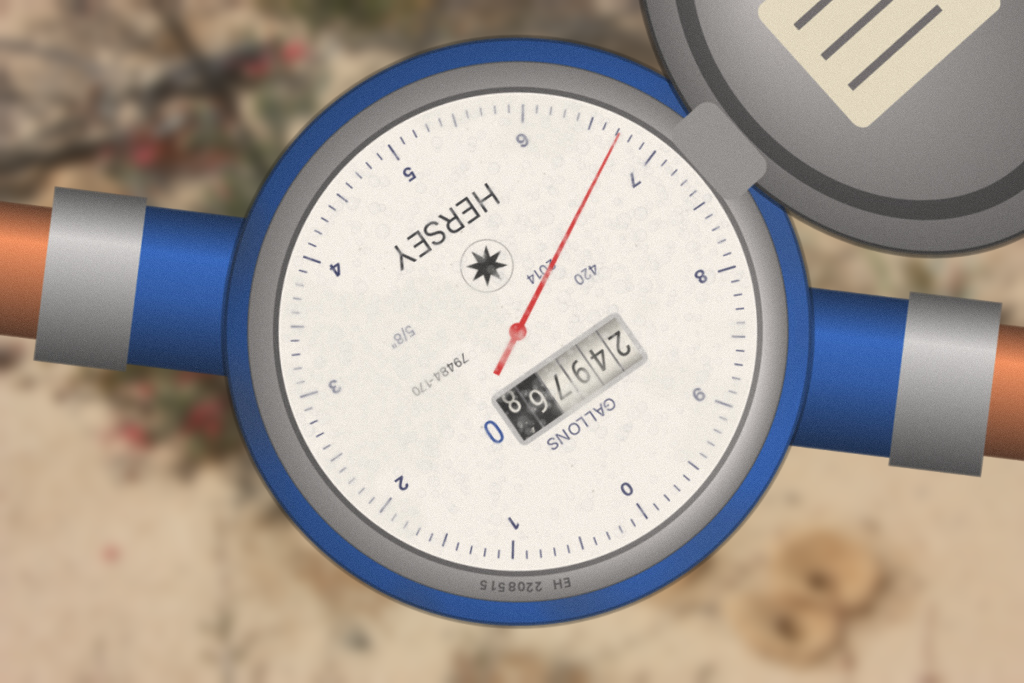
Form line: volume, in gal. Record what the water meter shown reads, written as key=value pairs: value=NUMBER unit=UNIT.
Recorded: value=2497676.7 unit=gal
